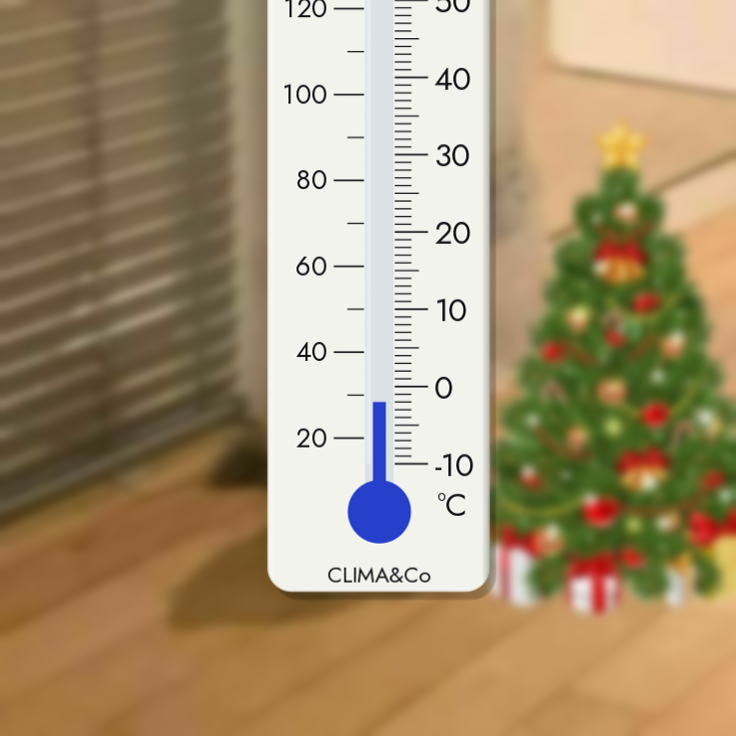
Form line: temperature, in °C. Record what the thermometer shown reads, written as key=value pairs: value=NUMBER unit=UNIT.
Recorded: value=-2 unit=°C
